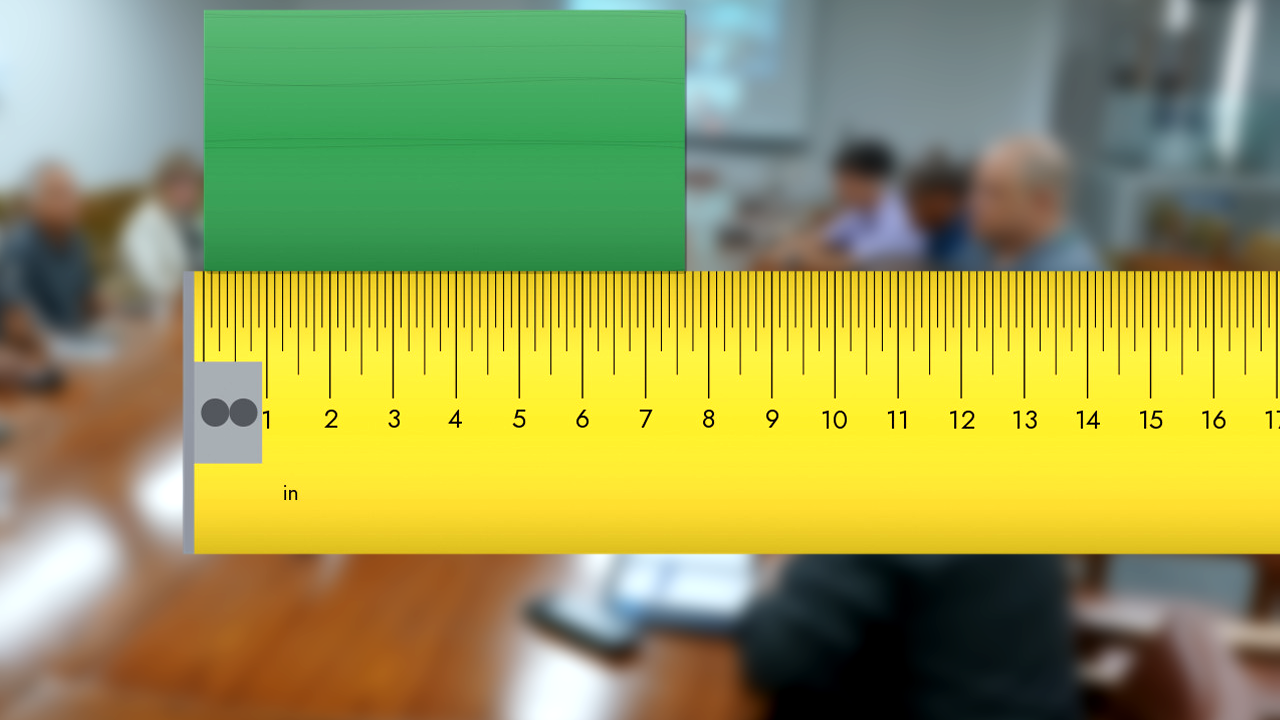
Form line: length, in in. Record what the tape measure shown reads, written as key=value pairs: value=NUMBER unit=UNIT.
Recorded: value=7.625 unit=in
